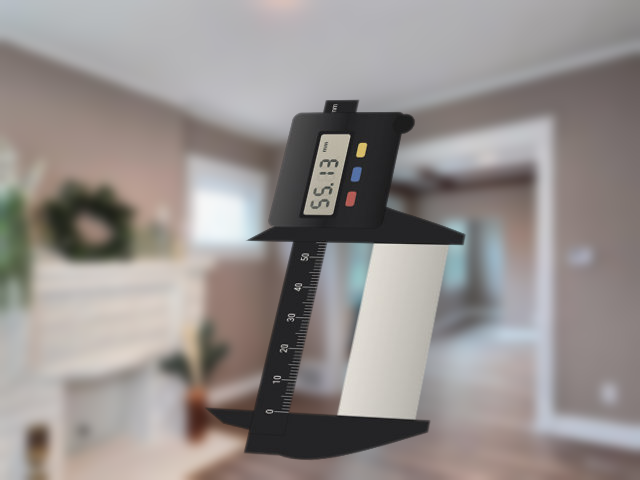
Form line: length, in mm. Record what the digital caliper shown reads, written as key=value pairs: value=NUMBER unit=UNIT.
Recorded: value=55.13 unit=mm
